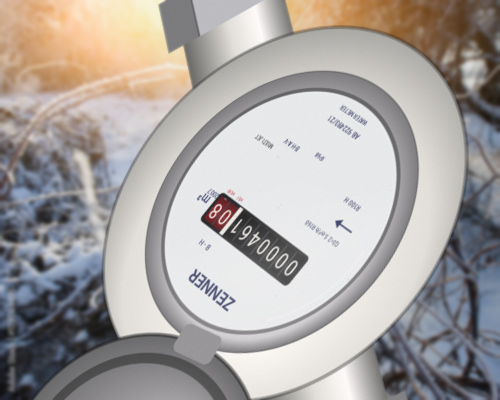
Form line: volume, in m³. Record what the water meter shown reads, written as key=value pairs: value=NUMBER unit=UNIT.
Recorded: value=461.08 unit=m³
